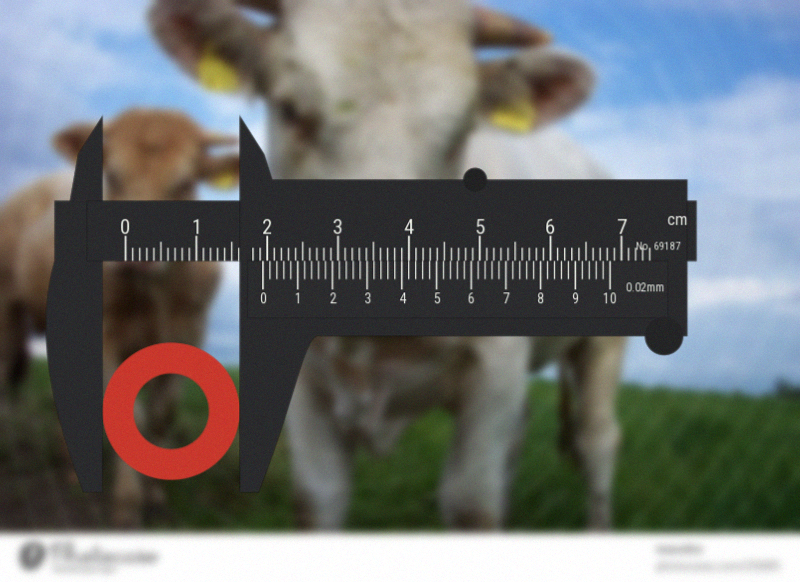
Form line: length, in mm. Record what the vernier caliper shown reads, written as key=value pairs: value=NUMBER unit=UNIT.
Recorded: value=19.4 unit=mm
